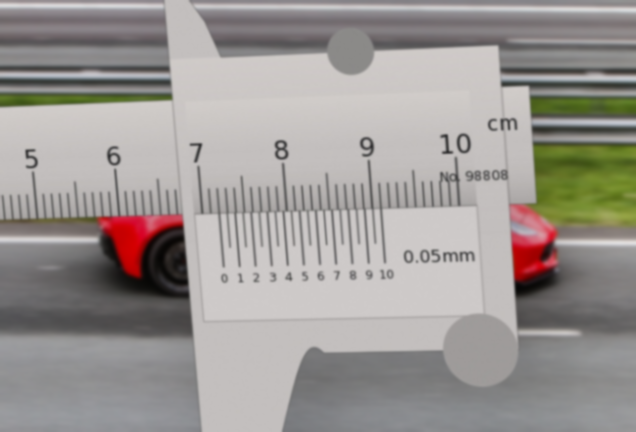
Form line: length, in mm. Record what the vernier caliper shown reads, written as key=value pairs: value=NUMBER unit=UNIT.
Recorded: value=72.0 unit=mm
